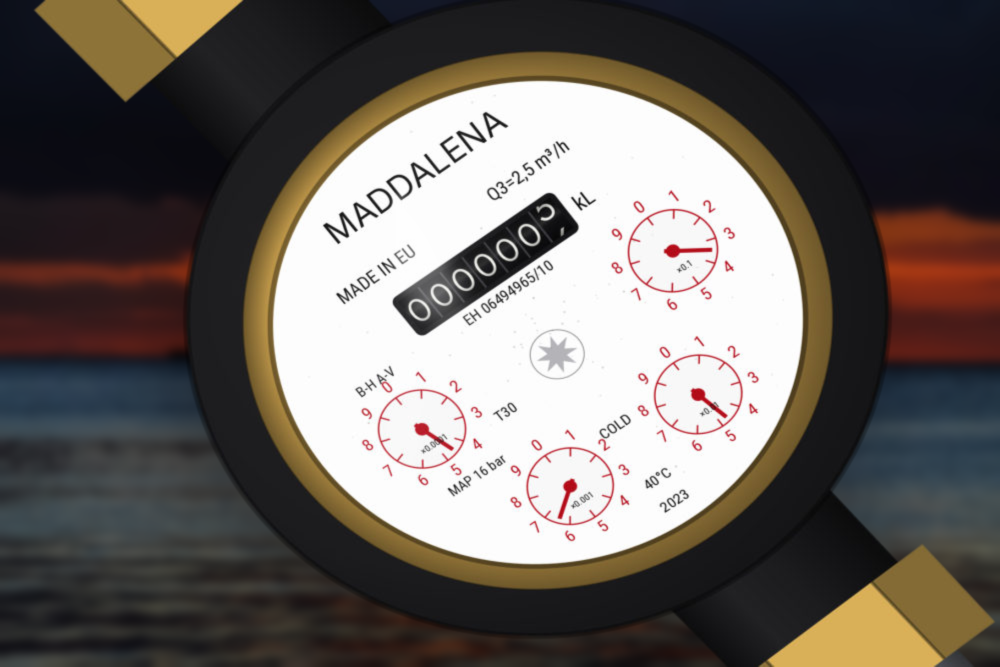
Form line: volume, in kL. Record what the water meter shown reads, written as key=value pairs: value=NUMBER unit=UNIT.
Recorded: value=5.3464 unit=kL
